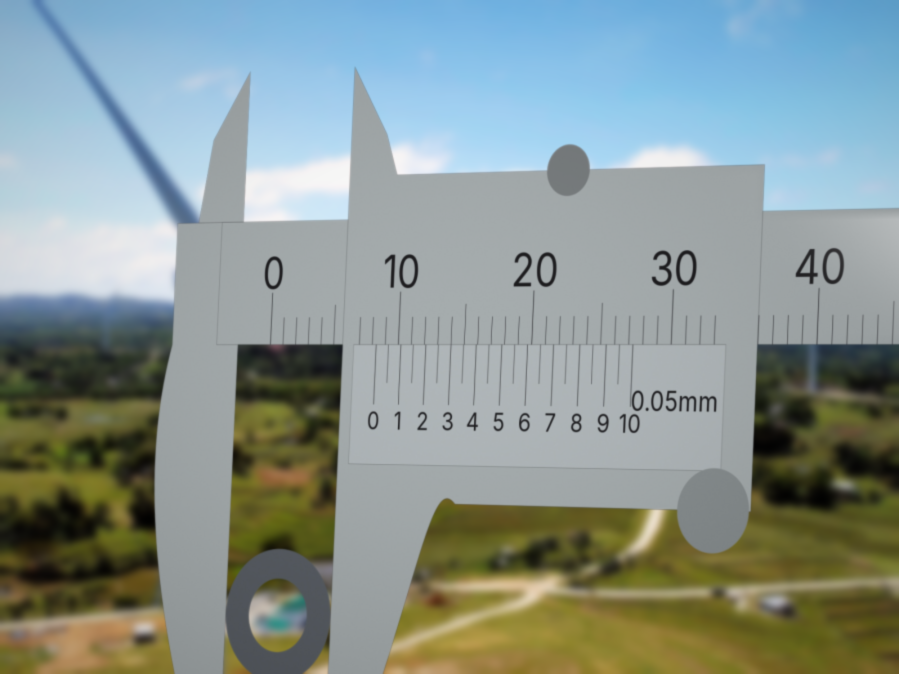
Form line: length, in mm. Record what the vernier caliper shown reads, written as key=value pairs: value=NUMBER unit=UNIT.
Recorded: value=8.3 unit=mm
